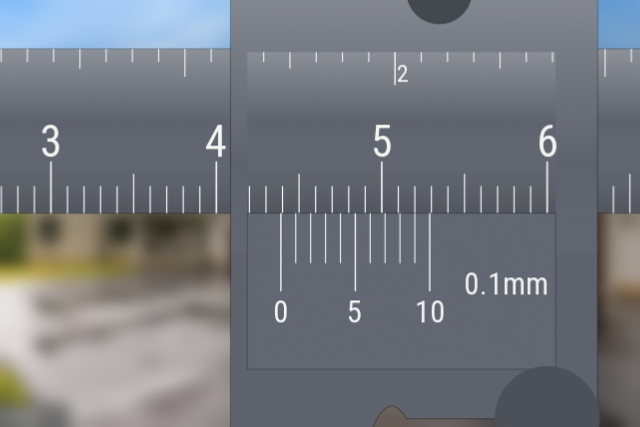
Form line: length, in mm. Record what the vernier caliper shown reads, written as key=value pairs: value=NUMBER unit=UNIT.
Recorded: value=43.9 unit=mm
